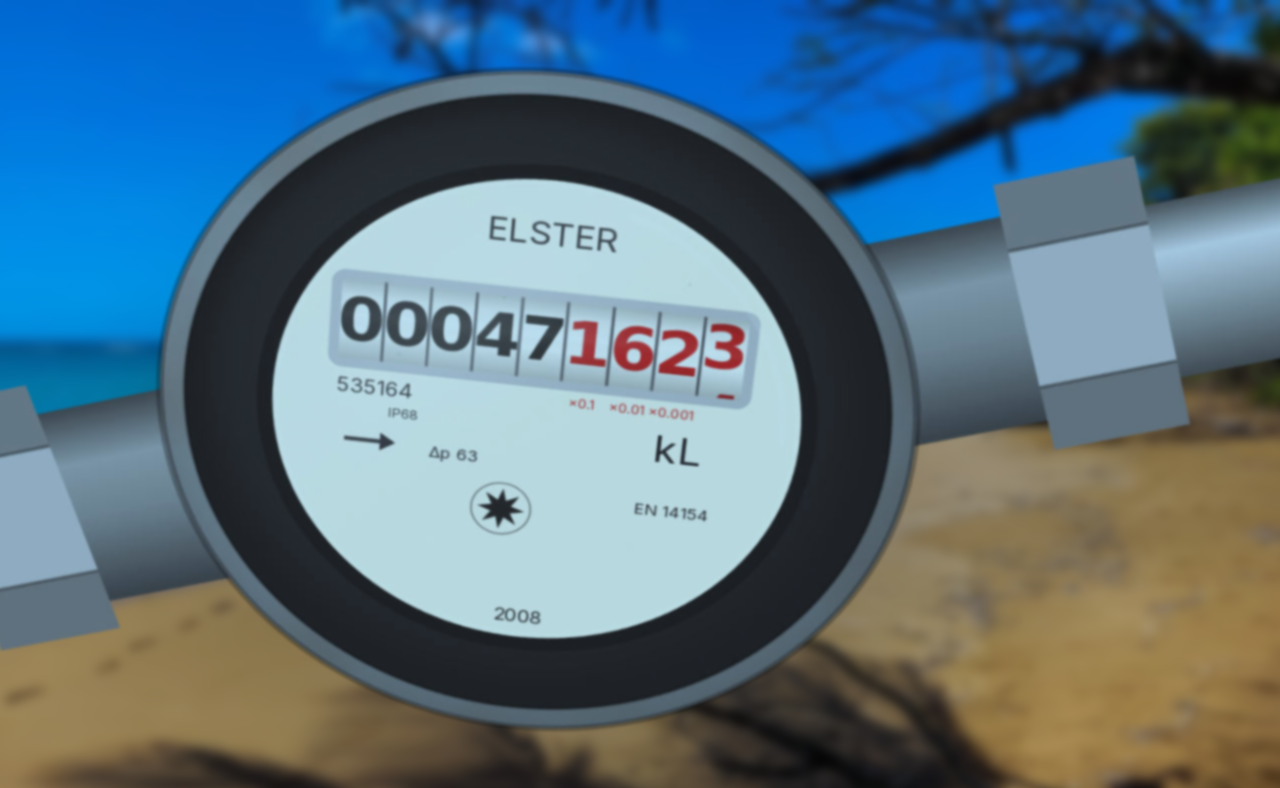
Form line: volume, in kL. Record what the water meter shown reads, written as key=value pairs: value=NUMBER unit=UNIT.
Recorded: value=47.1623 unit=kL
